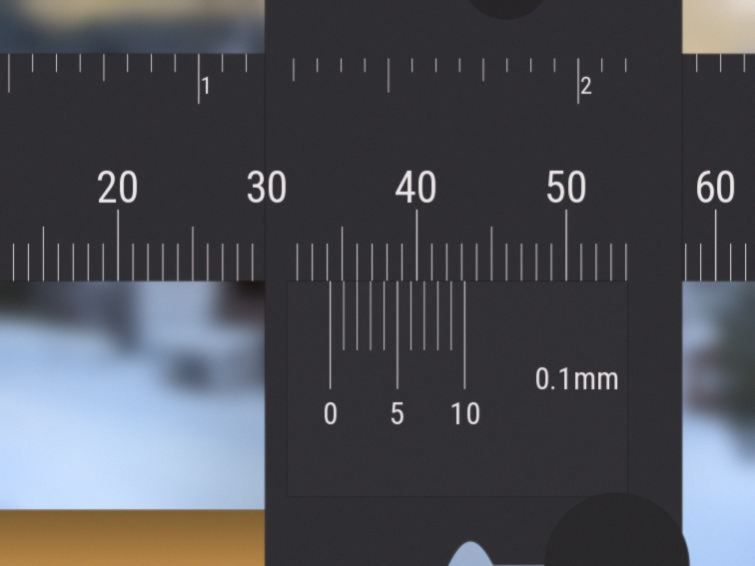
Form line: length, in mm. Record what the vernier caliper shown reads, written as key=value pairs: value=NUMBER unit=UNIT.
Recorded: value=34.2 unit=mm
